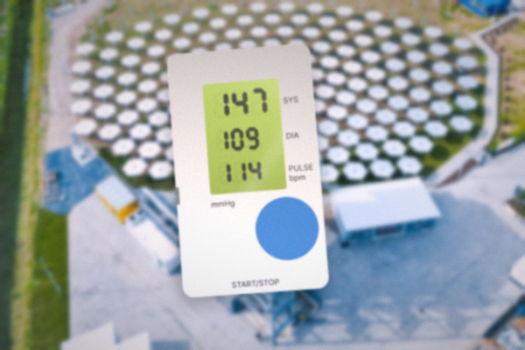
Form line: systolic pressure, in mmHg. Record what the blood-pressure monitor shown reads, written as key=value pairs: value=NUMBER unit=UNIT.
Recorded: value=147 unit=mmHg
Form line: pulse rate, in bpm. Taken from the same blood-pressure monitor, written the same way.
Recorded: value=114 unit=bpm
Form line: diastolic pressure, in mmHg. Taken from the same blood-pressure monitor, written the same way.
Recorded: value=109 unit=mmHg
